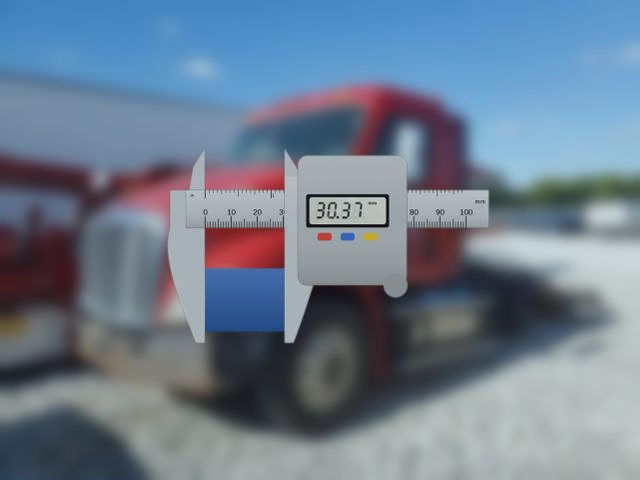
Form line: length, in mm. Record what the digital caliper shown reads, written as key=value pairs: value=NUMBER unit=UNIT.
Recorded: value=30.37 unit=mm
